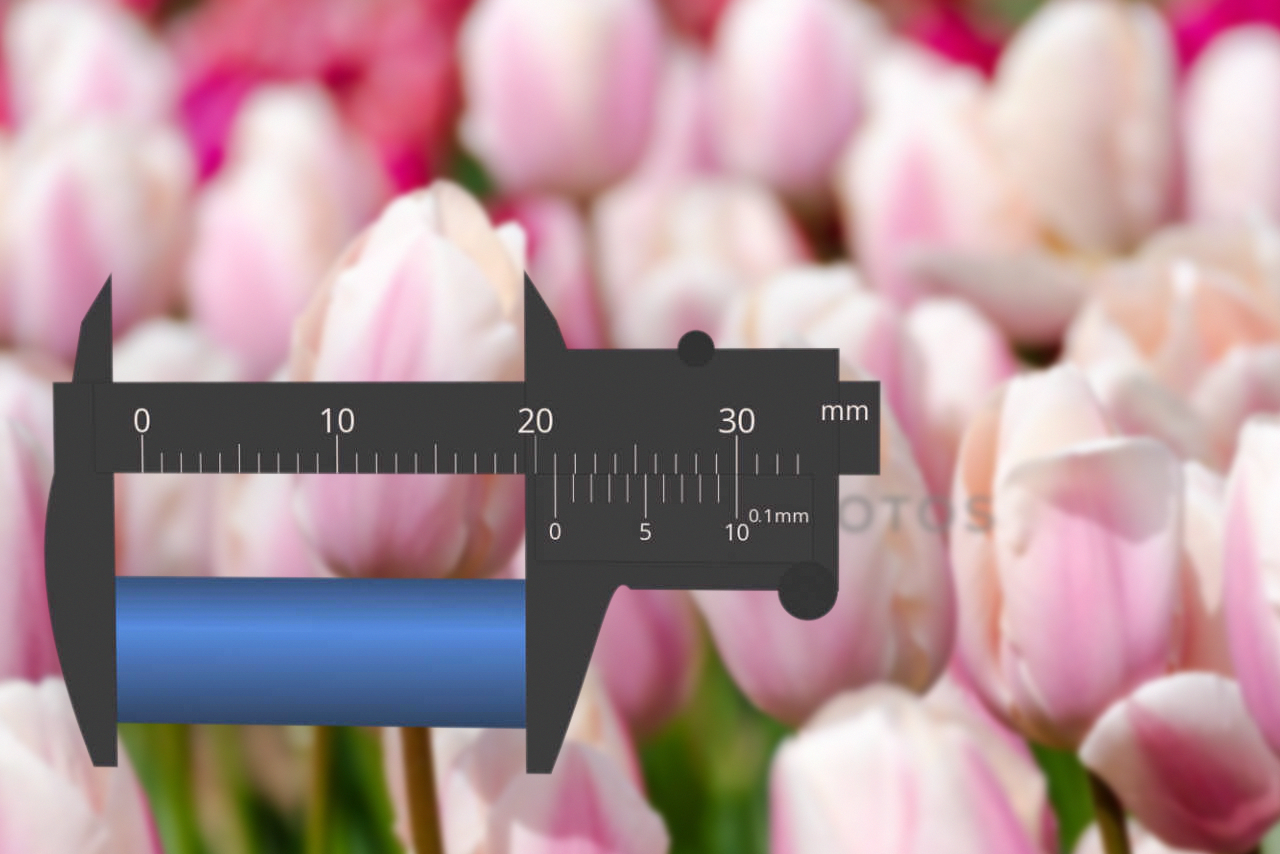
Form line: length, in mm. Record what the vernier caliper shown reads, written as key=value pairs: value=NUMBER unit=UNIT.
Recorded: value=21.0 unit=mm
